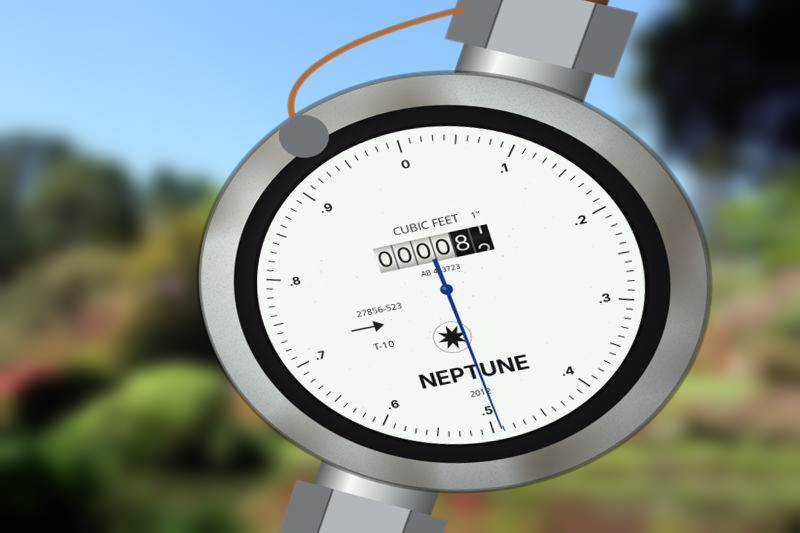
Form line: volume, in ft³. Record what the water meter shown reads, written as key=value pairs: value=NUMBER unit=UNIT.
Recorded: value=81.49 unit=ft³
